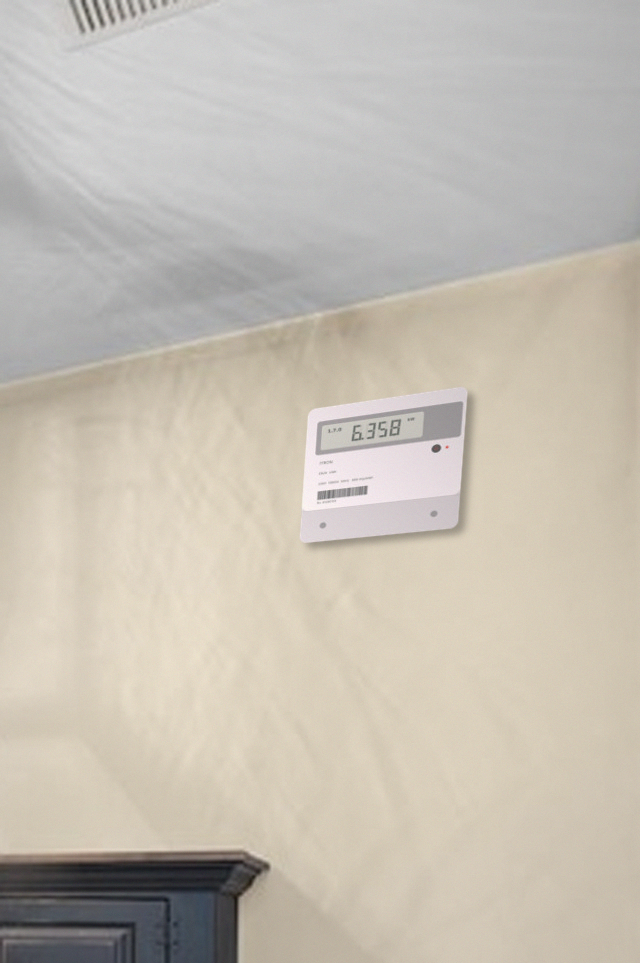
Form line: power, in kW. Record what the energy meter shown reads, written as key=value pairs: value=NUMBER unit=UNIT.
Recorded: value=6.358 unit=kW
